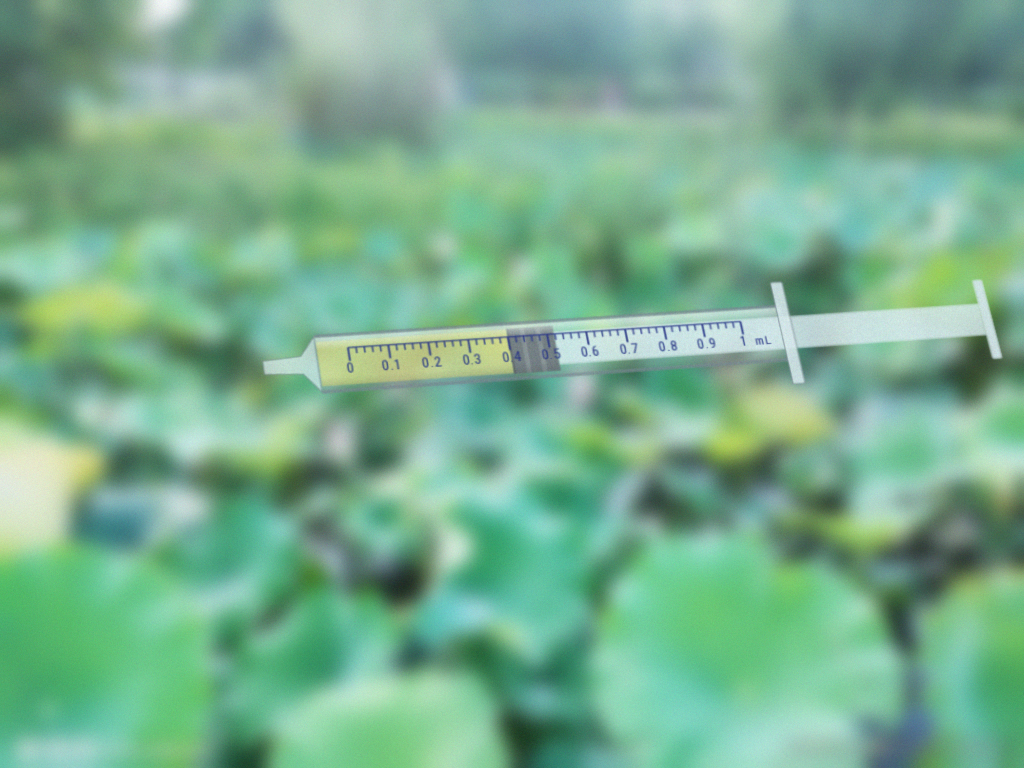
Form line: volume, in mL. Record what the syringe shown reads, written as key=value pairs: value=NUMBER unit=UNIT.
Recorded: value=0.4 unit=mL
